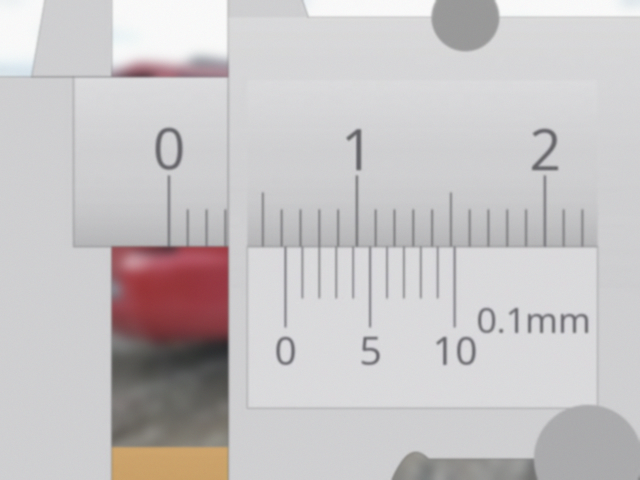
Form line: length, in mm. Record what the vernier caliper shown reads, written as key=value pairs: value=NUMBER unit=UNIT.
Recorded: value=6.2 unit=mm
